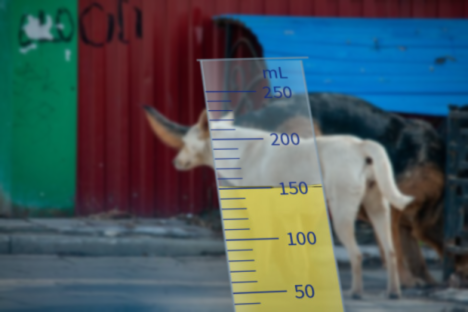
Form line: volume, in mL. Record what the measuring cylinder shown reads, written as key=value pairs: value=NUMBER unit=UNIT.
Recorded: value=150 unit=mL
